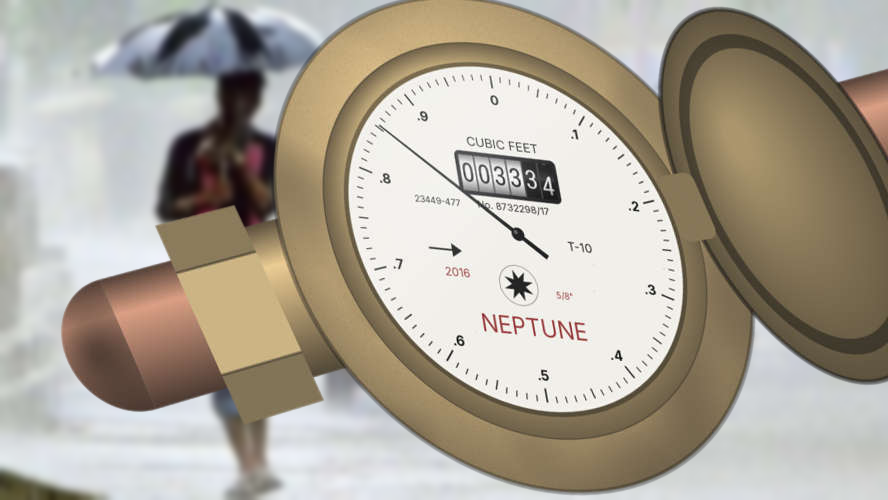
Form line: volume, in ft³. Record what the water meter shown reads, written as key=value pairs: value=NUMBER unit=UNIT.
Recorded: value=3333.85 unit=ft³
